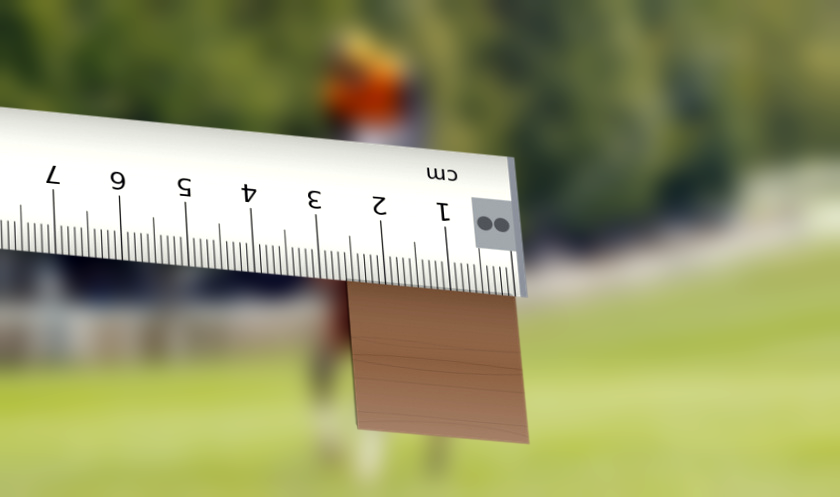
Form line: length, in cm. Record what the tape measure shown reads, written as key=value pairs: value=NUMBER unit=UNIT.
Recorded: value=2.6 unit=cm
